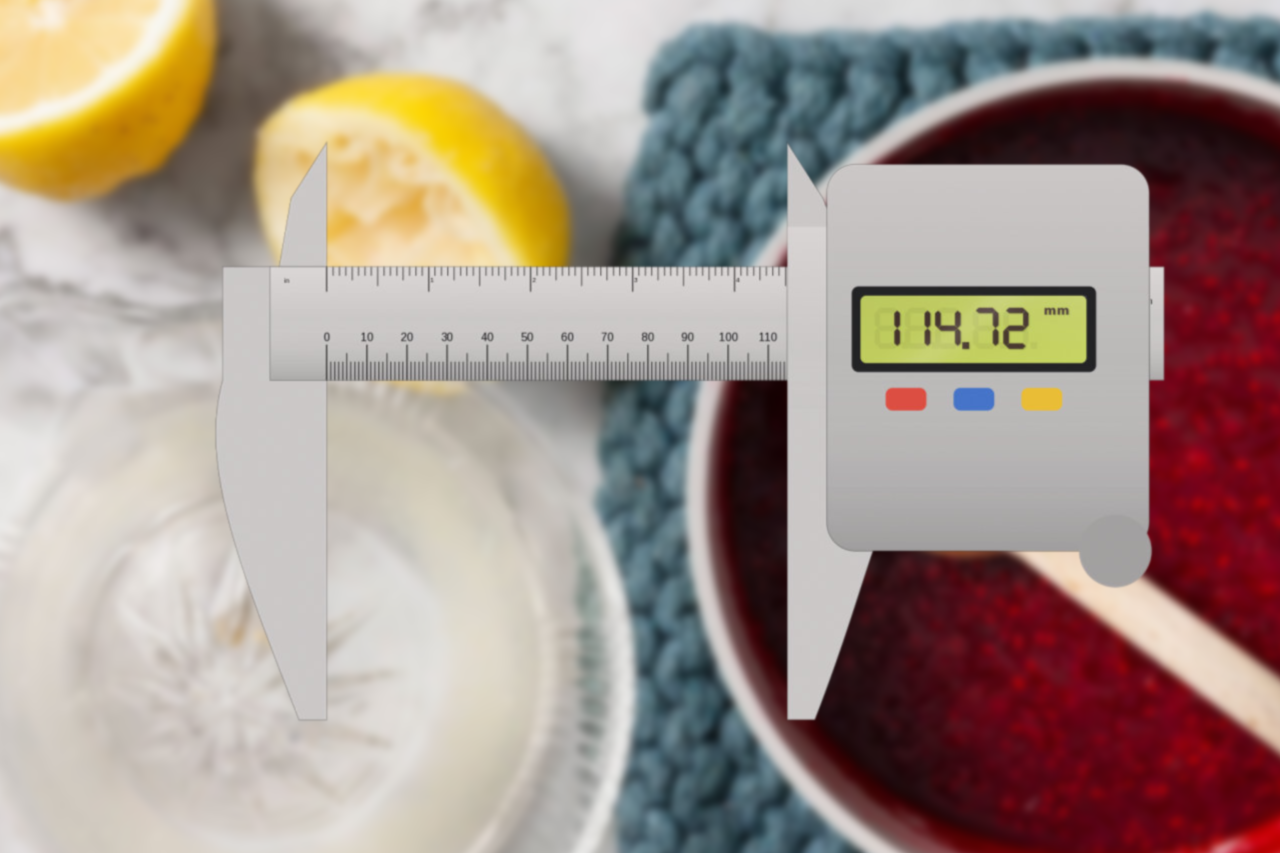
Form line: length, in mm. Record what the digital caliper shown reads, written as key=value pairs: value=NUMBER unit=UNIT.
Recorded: value=114.72 unit=mm
